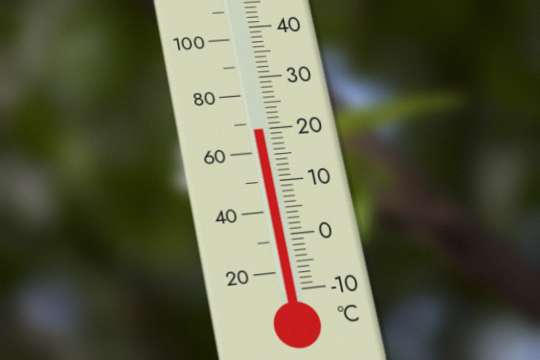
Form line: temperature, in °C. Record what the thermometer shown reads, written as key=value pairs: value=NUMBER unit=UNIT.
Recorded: value=20 unit=°C
